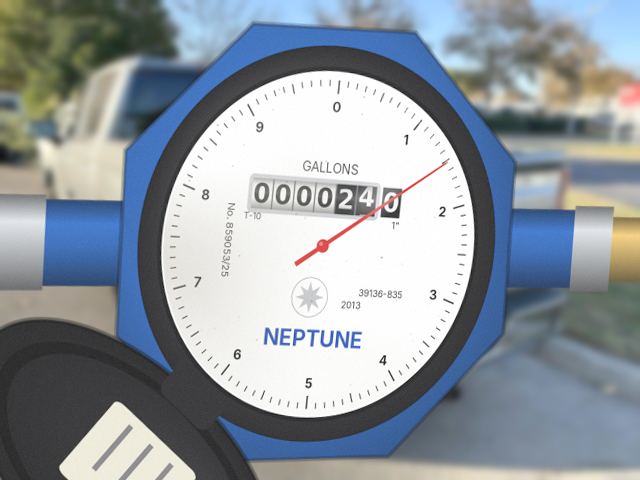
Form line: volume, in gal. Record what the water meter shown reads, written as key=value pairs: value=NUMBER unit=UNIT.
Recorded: value=241.5 unit=gal
